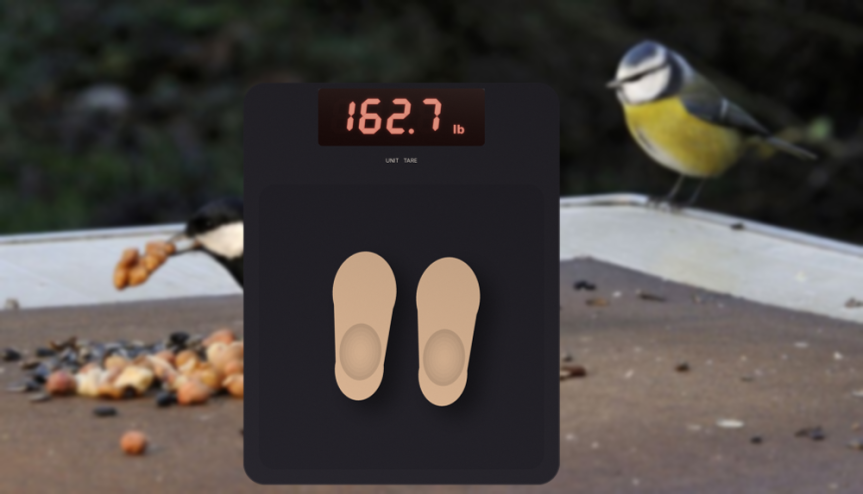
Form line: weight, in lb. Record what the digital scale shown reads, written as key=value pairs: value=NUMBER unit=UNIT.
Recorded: value=162.7 unit=lb
